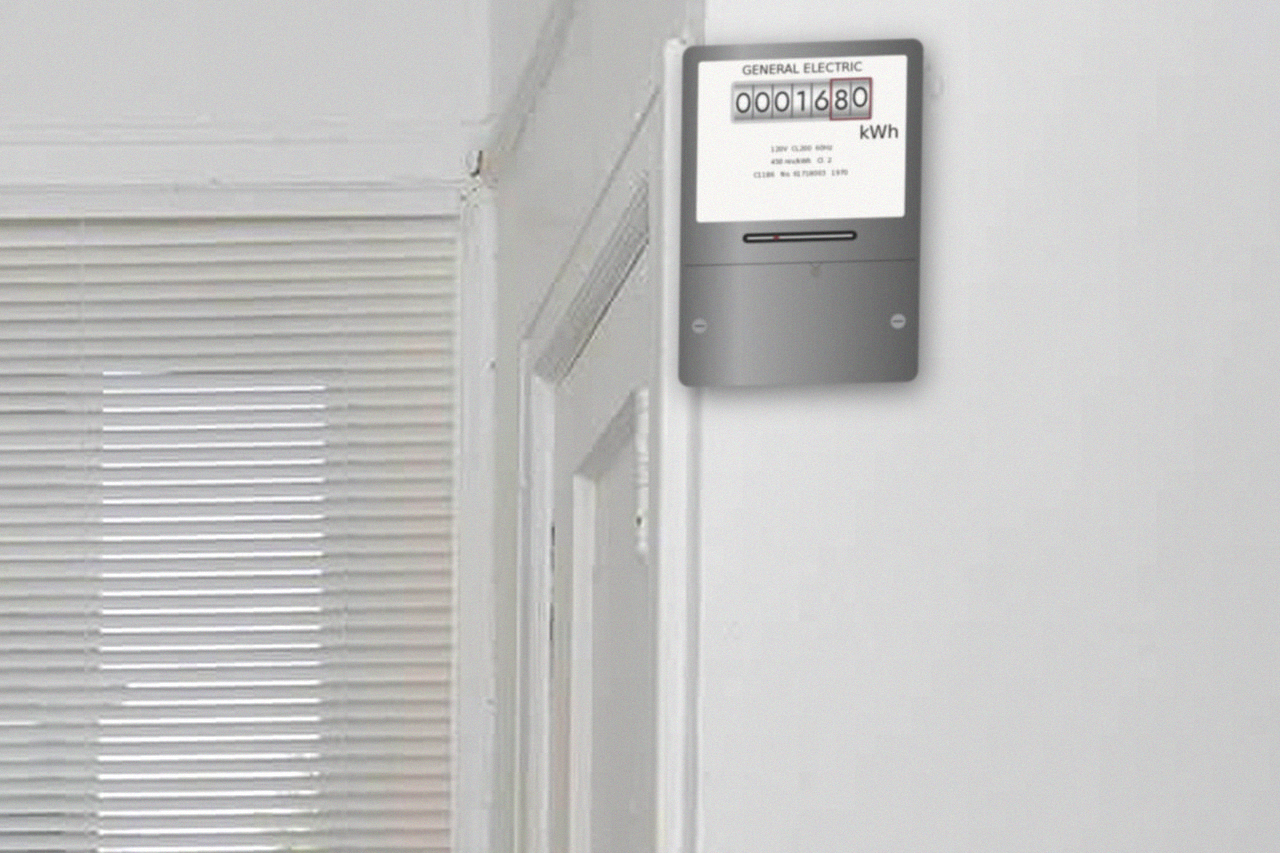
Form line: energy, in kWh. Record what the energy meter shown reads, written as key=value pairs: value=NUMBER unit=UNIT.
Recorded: value=16.80 unit=kWh
